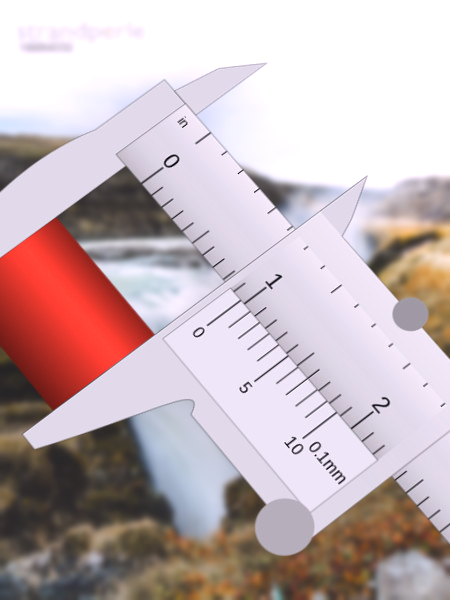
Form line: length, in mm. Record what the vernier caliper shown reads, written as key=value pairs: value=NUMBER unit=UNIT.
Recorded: value=9.7 unit=mm
